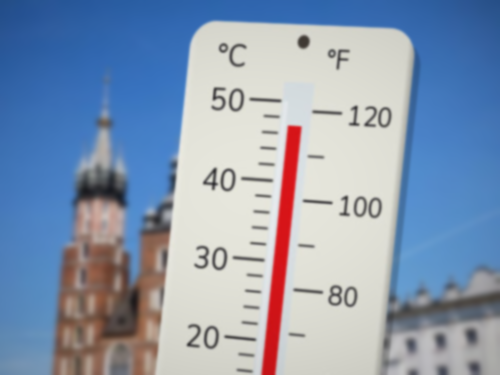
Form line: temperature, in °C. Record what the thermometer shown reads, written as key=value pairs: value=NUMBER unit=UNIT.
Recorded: value=47 unit=°C
